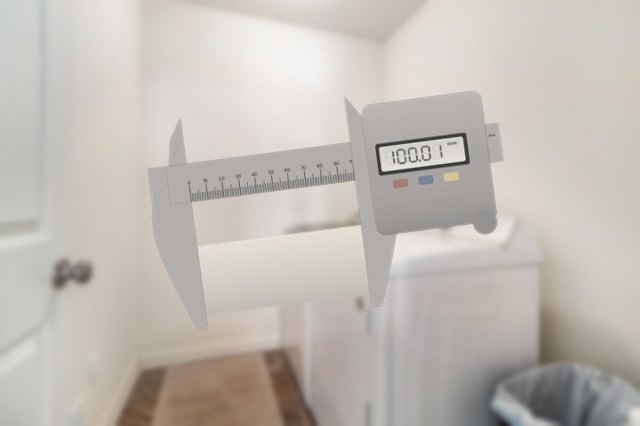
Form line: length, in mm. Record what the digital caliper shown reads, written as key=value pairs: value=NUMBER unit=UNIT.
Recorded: value=100.01 unit=mm
